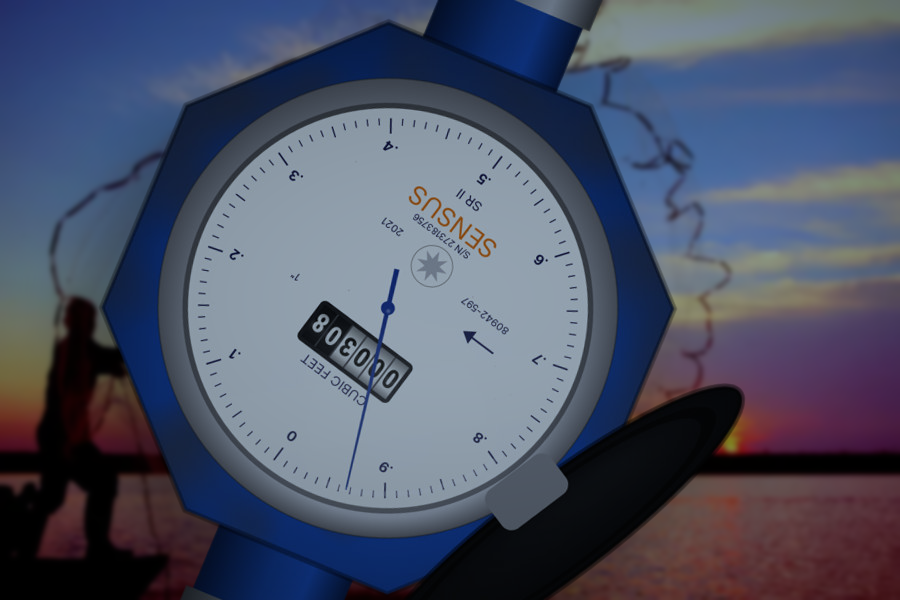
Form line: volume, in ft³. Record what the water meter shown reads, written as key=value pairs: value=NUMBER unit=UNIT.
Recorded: value=307.93 unit=ft³
